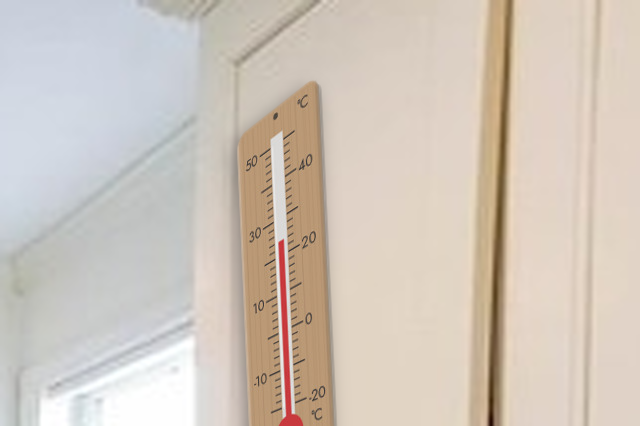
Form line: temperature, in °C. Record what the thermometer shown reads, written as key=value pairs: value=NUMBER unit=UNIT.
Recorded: value=24 unit=°C
